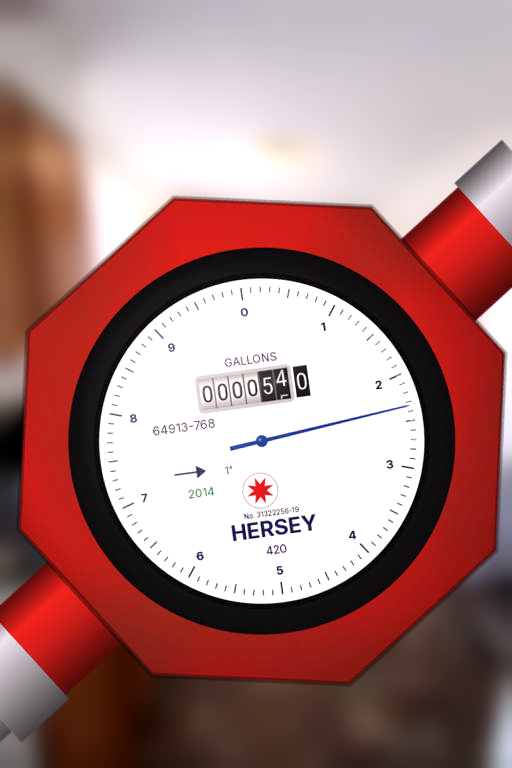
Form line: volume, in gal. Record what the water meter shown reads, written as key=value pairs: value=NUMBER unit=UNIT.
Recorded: value=542.3 unit=gal
